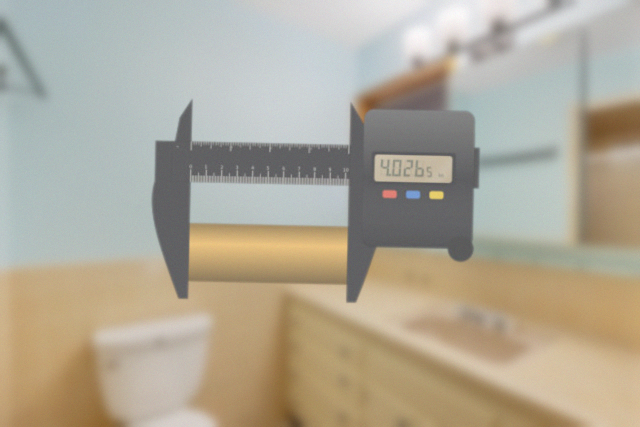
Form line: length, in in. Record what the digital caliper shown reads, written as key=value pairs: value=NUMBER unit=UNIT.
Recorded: value=4.0265 unit=in
